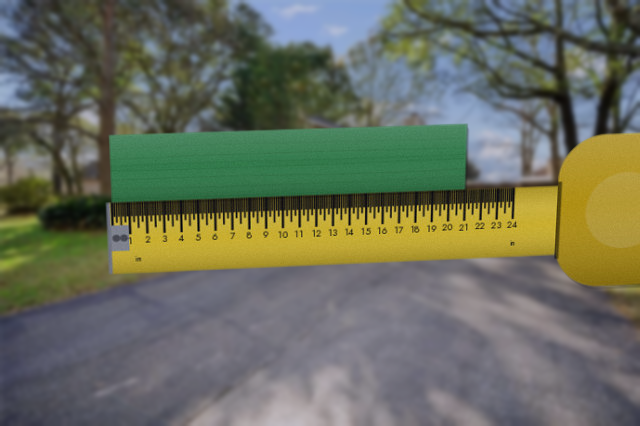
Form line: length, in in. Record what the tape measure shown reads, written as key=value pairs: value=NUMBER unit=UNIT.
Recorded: value=21 unit=in
